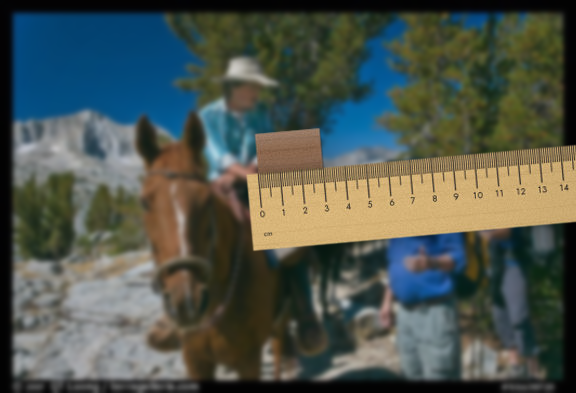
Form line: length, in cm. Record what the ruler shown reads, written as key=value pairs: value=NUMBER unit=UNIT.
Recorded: value=3 unit=cm
